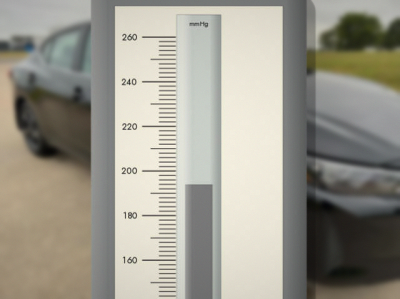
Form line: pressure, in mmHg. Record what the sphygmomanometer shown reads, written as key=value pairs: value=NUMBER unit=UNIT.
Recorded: value=194 unit=mmHg
